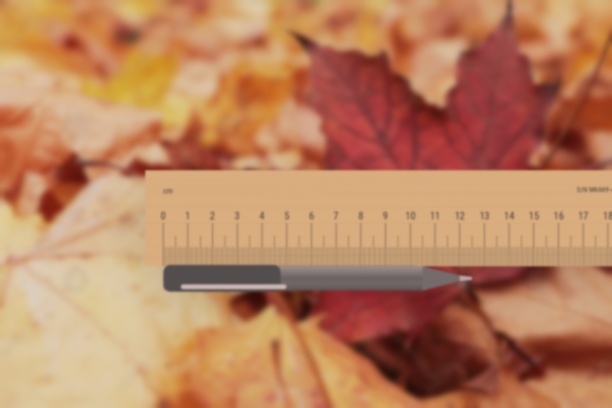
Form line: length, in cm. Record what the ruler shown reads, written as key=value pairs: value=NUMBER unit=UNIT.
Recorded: value=12.5 unit=cm
